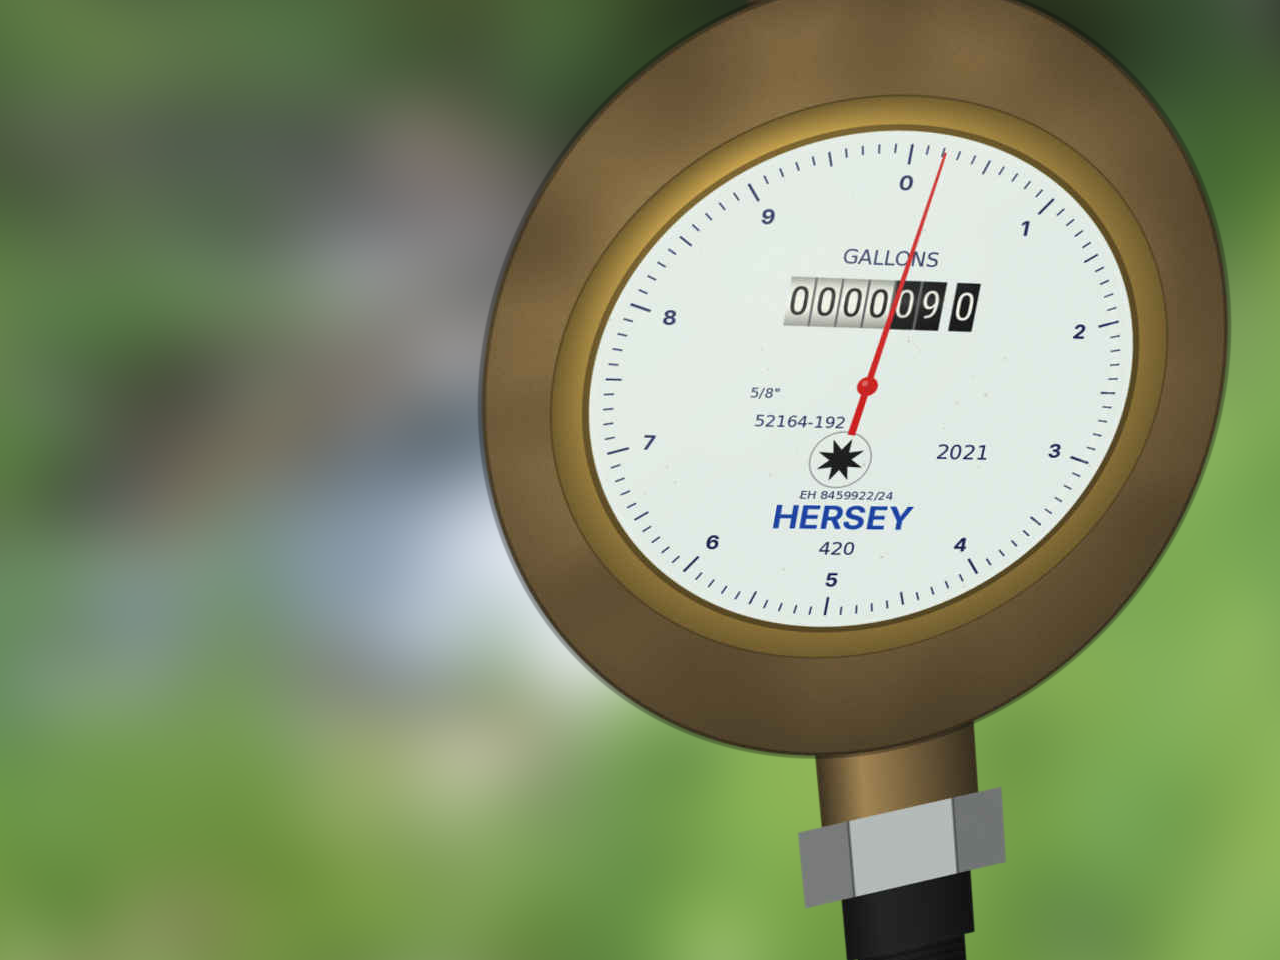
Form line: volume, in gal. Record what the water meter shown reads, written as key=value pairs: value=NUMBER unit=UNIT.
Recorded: value=90.2 unit=gal
